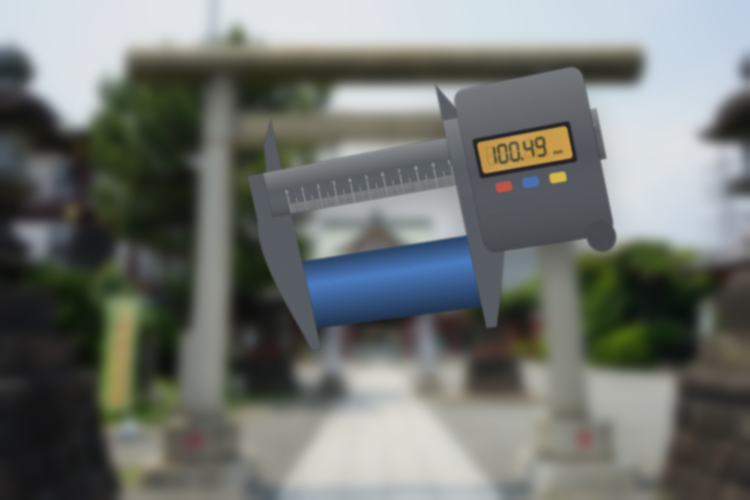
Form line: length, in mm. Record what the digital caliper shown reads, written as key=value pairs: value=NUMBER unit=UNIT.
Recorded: value=100.49 unit=mm
